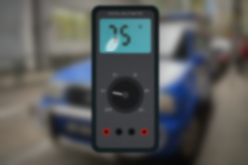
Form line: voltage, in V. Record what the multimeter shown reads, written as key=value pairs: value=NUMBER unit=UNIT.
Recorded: value=75 unit=V
